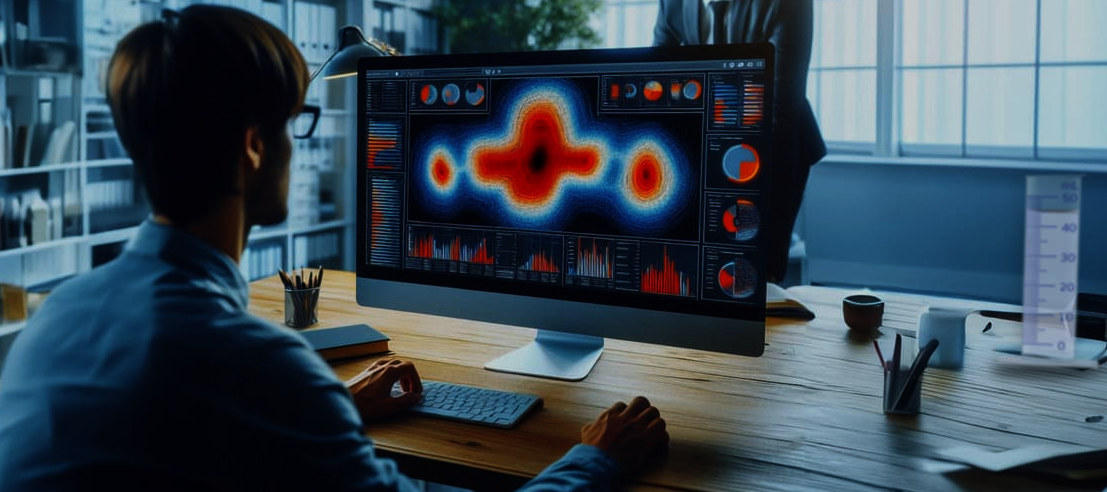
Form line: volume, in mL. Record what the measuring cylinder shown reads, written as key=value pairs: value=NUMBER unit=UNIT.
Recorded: value=45 unit=mL
